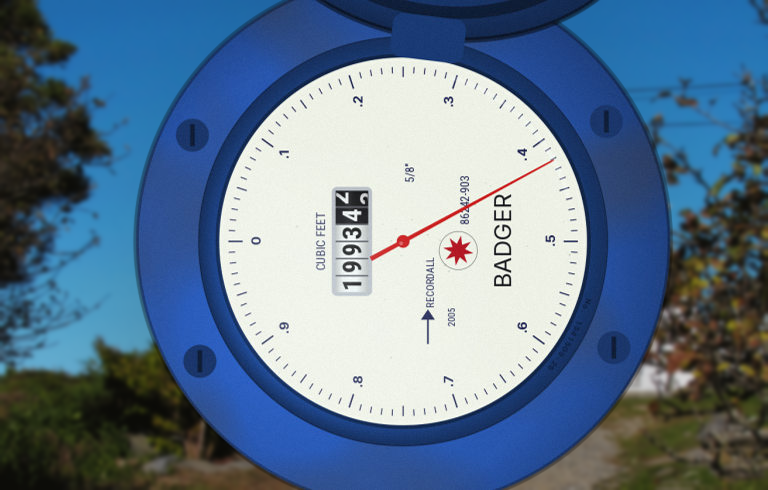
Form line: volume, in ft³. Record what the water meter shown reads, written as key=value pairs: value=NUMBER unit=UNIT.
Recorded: value=199342.42 unit=ft³
